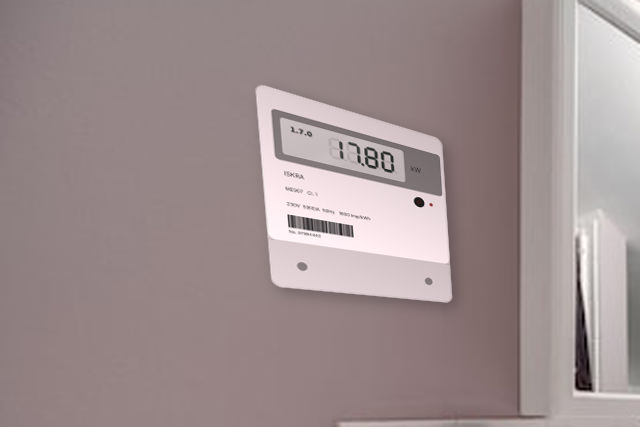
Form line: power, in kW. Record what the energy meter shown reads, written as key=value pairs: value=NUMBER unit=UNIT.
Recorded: value=17.80 unit=kW
